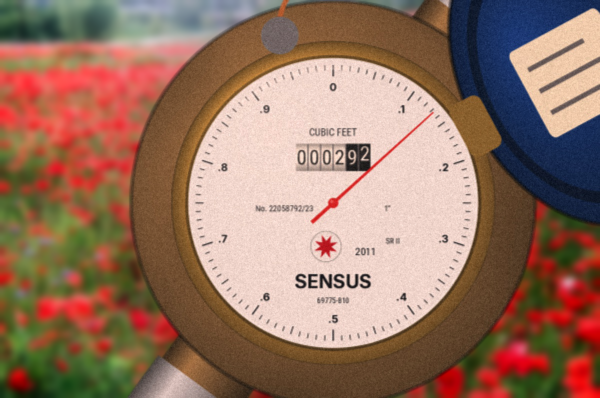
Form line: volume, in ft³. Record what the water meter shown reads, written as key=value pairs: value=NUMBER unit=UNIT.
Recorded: value=292.13 unit=ft³
